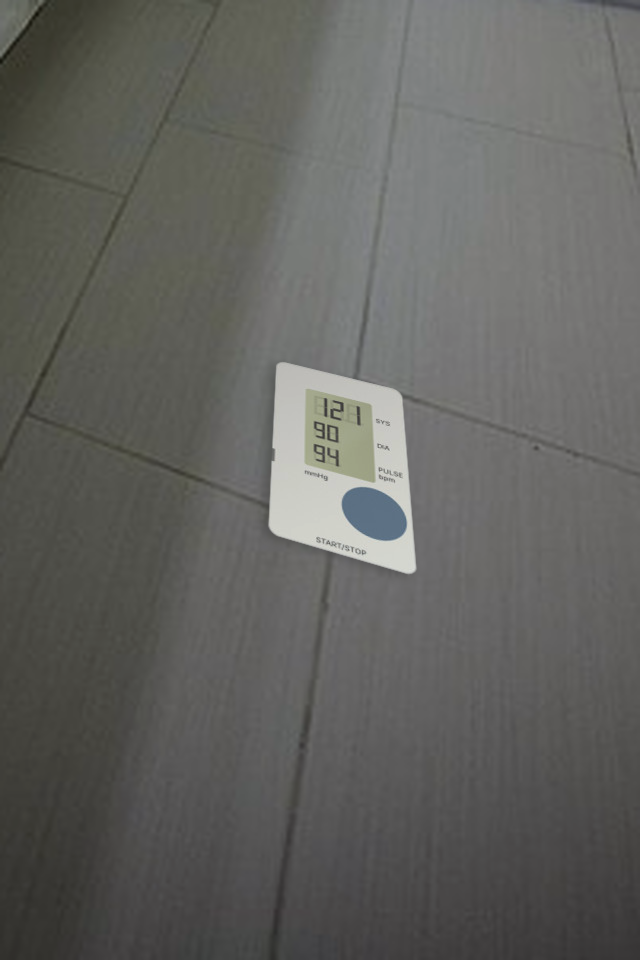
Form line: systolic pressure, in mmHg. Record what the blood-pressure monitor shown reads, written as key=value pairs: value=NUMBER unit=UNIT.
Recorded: value=121 unit=mmHg
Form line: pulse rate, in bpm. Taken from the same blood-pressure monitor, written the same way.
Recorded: value=94 unit=bpm
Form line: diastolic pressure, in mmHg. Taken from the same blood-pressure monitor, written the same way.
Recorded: value=90 unit=mmHg
